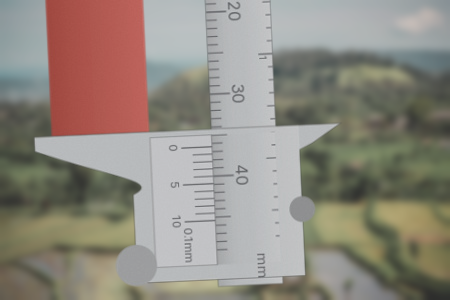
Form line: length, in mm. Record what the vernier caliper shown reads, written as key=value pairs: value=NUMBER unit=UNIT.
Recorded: value=36.4 unit=mm
